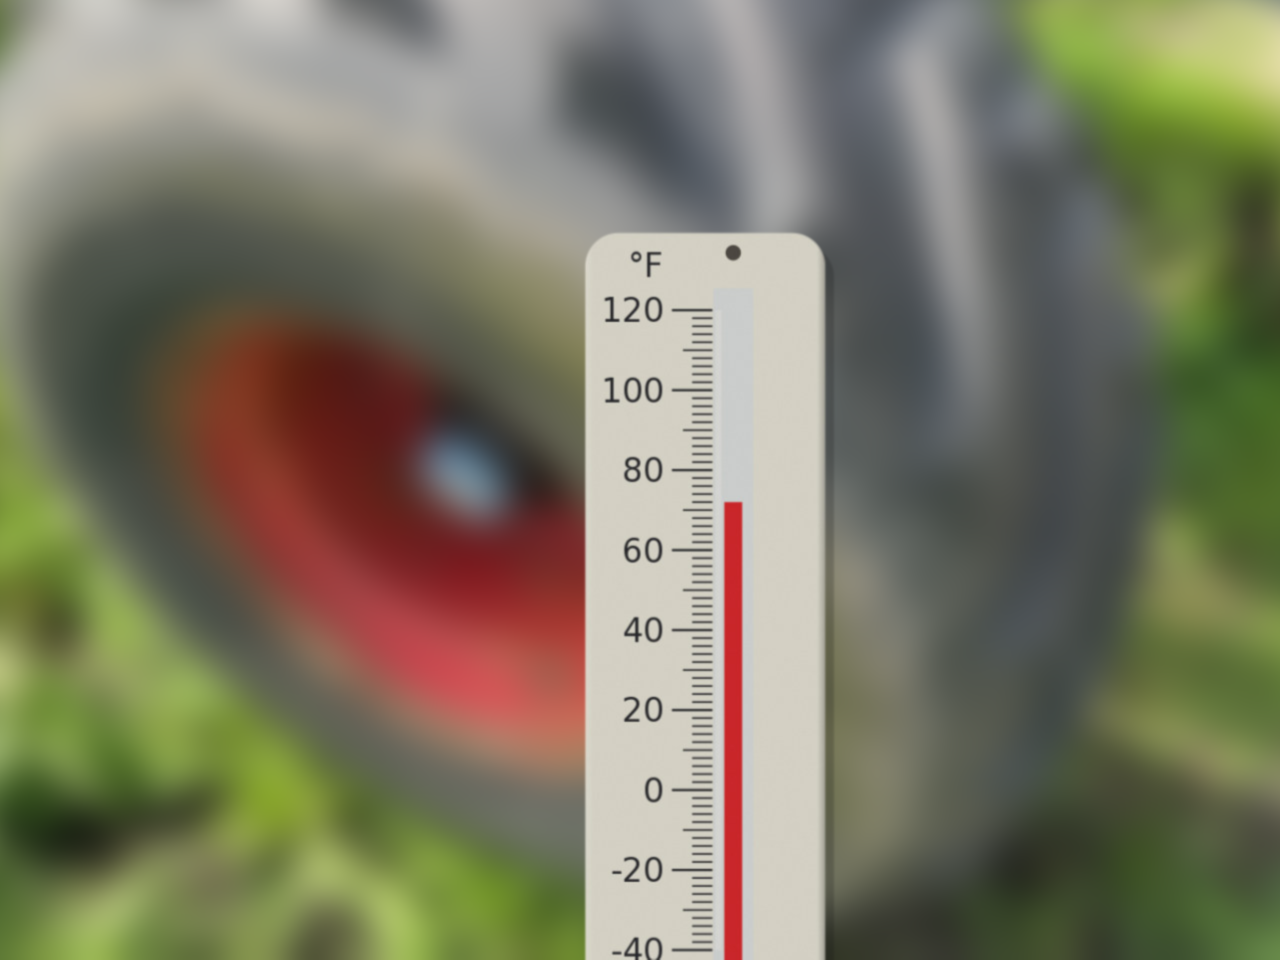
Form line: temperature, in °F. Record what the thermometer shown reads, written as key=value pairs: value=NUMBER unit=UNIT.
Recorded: value=72 unit=°F
